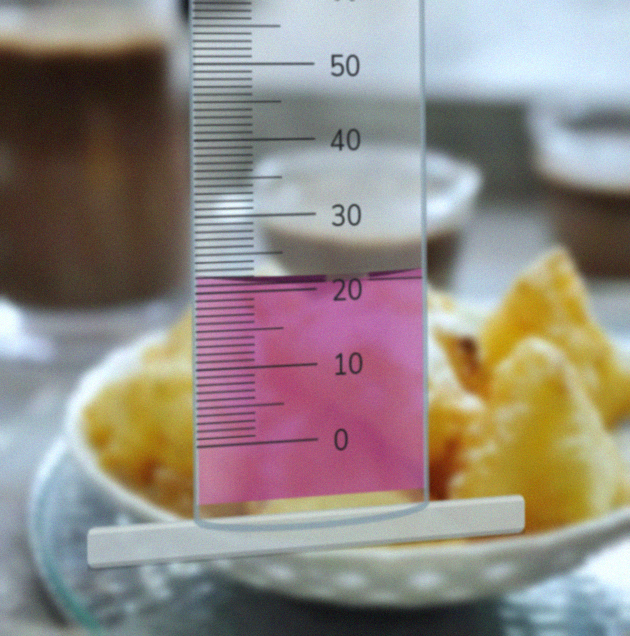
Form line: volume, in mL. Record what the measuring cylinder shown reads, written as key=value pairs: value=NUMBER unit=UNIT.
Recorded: value=21 unit=mL
